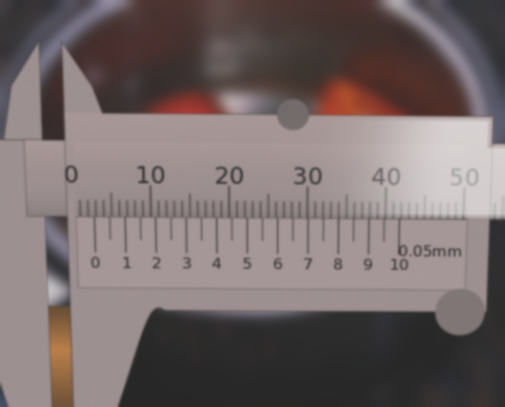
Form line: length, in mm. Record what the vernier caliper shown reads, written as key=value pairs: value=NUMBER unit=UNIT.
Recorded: value=2.8 unit=mm
